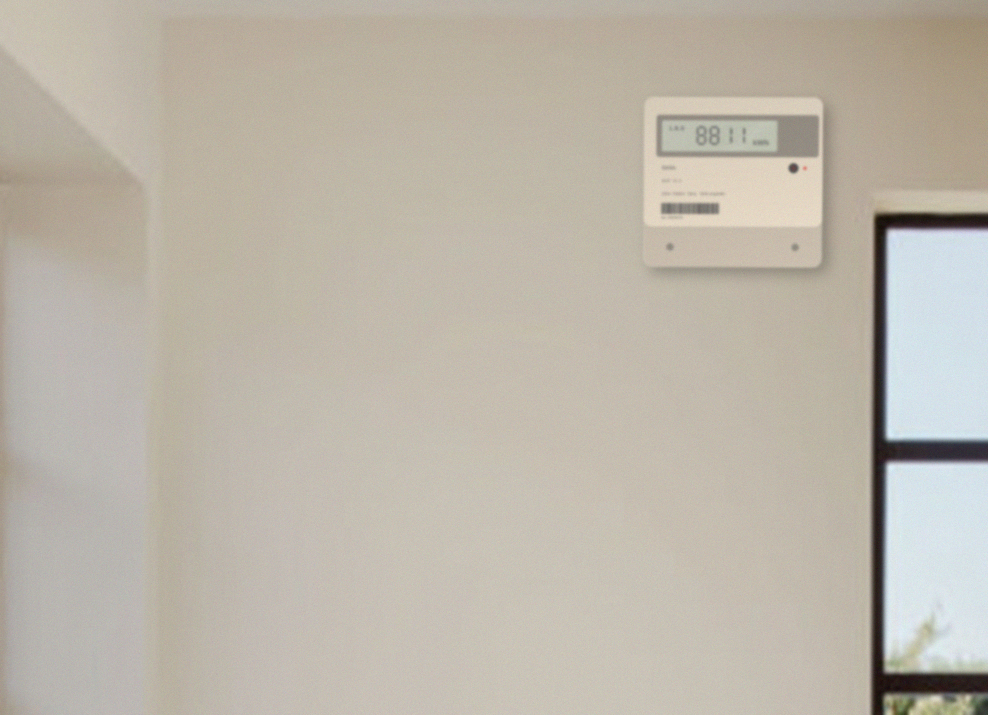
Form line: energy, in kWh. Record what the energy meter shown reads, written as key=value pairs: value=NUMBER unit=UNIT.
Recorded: value=8811 unit=kWh
